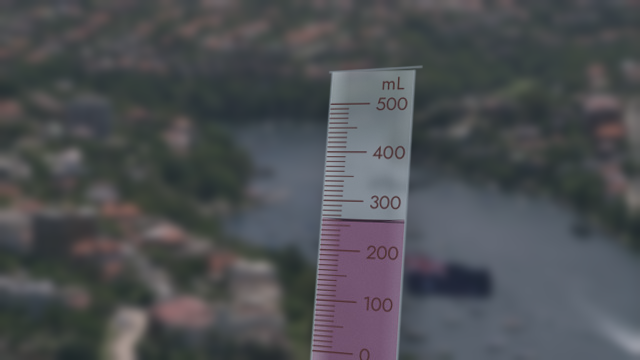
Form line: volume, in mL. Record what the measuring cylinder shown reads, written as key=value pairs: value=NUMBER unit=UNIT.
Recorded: value=260 unit=mL
